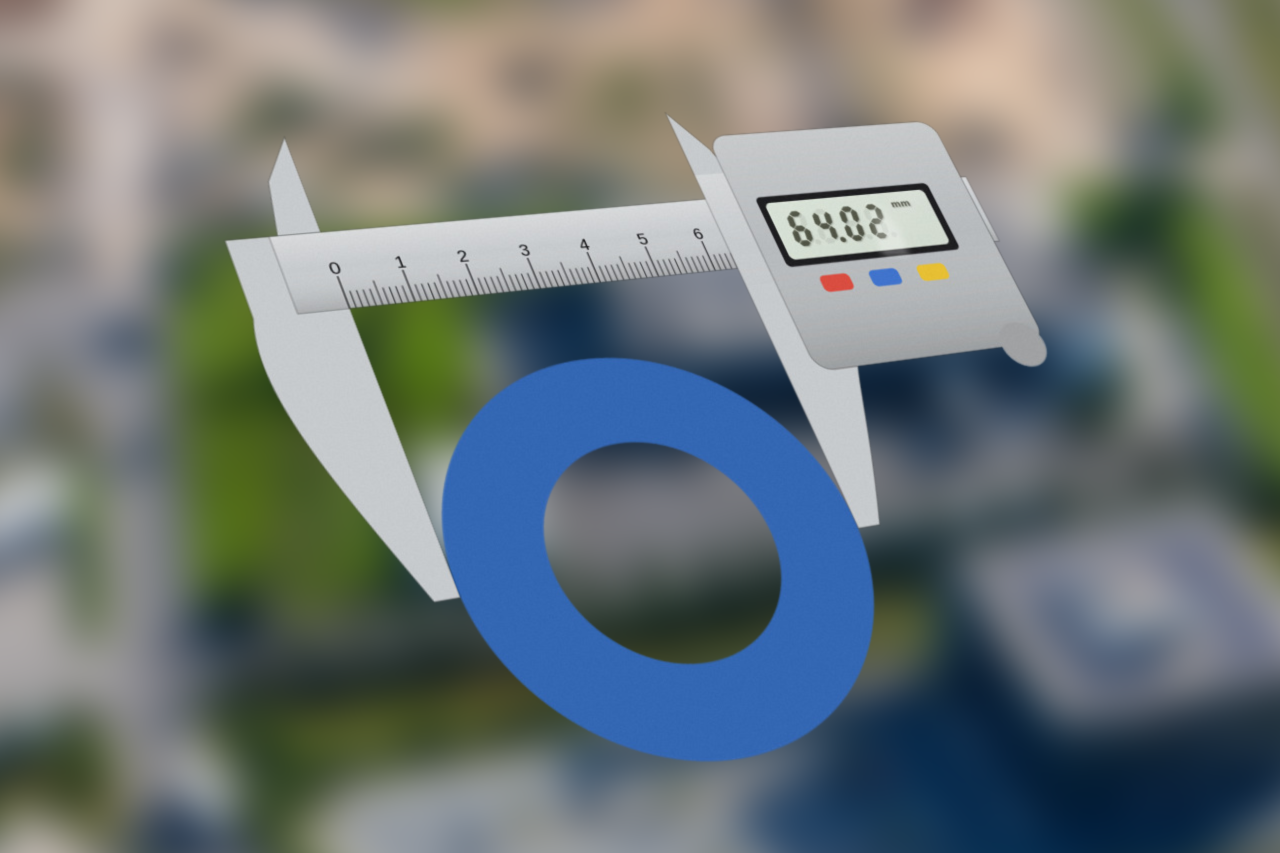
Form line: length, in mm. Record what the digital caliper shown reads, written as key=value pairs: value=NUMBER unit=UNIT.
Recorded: value=64.02 unit=mm
